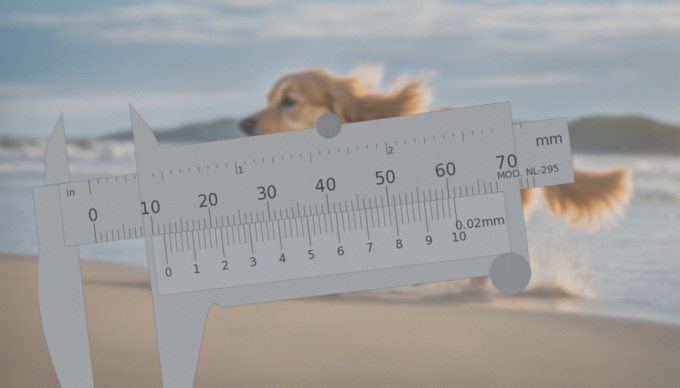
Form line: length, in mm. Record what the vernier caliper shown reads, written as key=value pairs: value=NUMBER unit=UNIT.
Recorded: value=11.8 unit=mm
